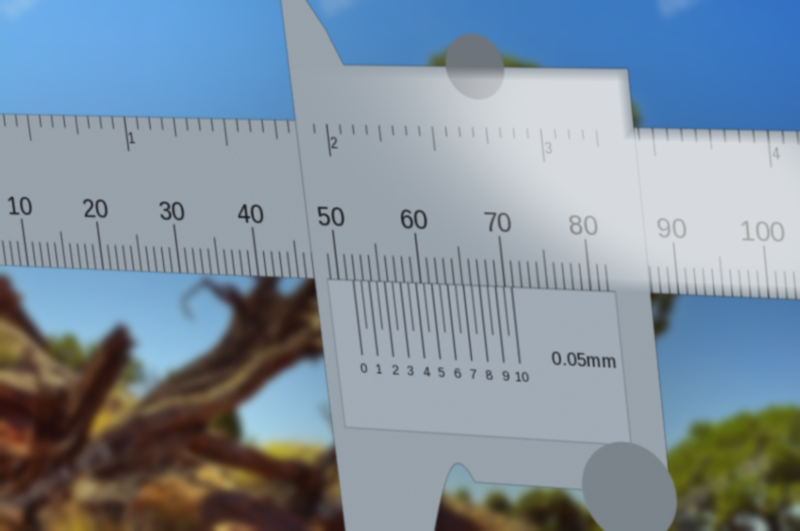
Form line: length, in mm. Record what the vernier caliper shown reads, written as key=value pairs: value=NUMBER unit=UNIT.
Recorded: value=51.8 unit=mm
